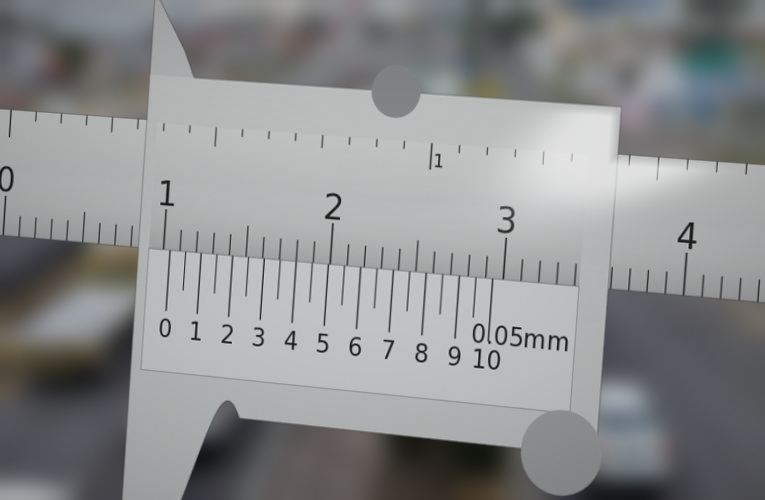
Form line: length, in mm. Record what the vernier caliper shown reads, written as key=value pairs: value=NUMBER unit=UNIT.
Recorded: value=10.4 unit=mm
